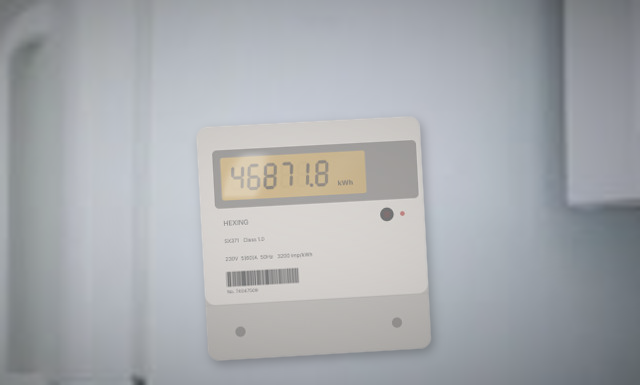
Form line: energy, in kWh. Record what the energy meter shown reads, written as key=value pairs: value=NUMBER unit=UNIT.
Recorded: value=46871.8 unit=kWh
